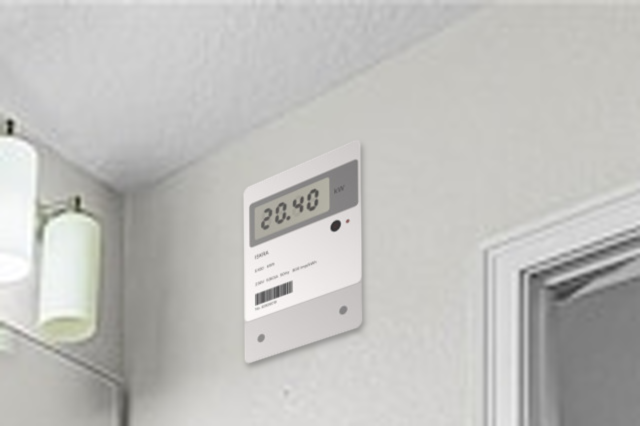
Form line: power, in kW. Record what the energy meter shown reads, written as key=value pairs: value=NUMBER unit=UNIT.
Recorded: value=20.40 unit=kW
